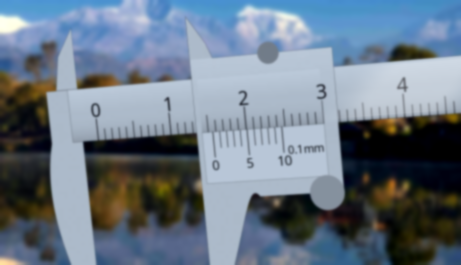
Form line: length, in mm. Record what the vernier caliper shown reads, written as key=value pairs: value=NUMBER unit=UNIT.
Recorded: value=15.6 unit=mm
